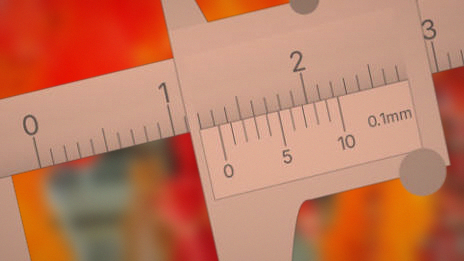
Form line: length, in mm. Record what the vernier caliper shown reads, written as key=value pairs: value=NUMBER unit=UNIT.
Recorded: value=13.3 unit=mm
